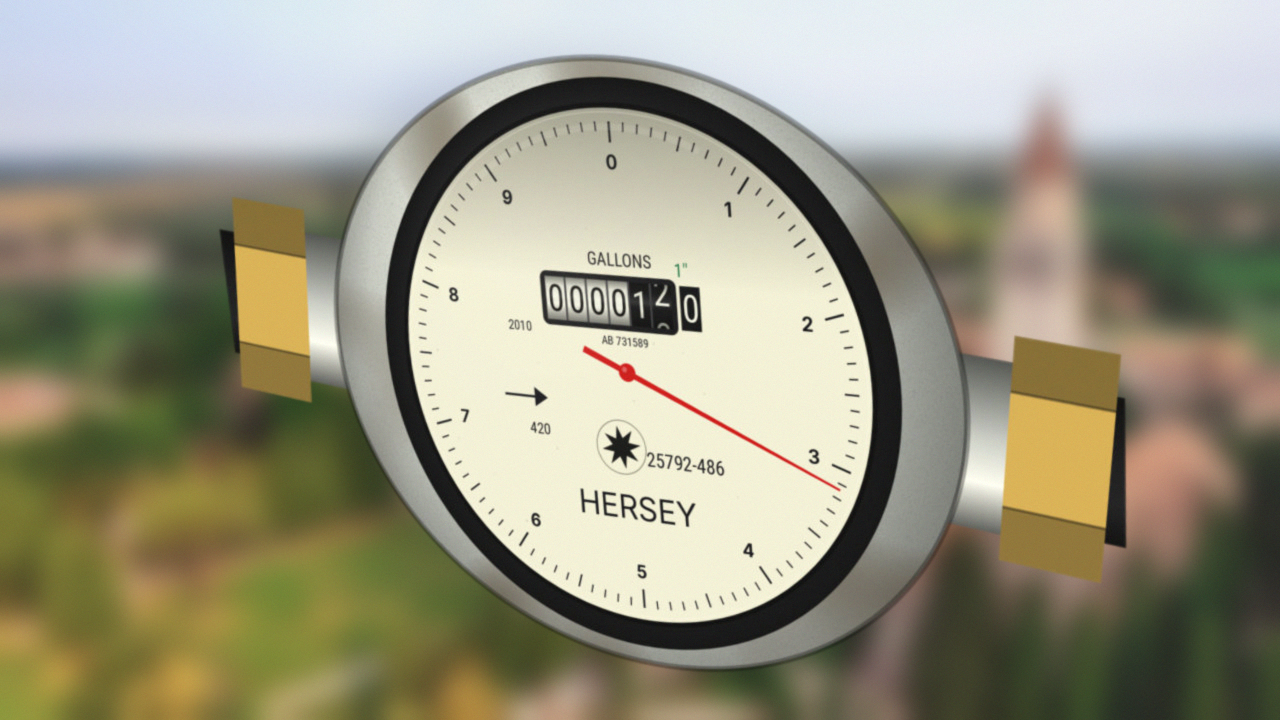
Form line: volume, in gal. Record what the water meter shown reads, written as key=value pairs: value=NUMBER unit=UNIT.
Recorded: value=123.1 unit=gal
